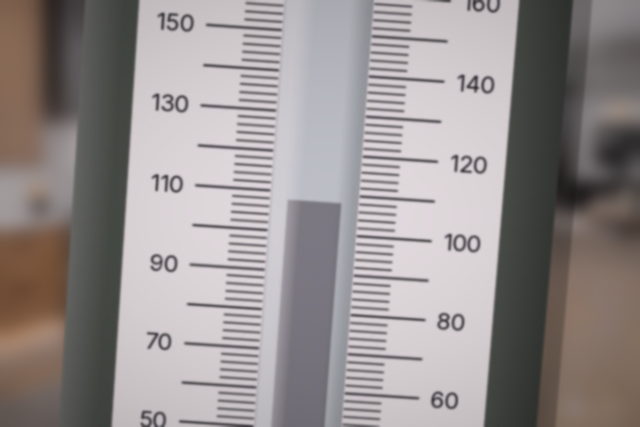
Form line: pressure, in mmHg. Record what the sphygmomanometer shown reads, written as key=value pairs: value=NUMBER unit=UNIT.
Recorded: value=108 unit=mmHg
